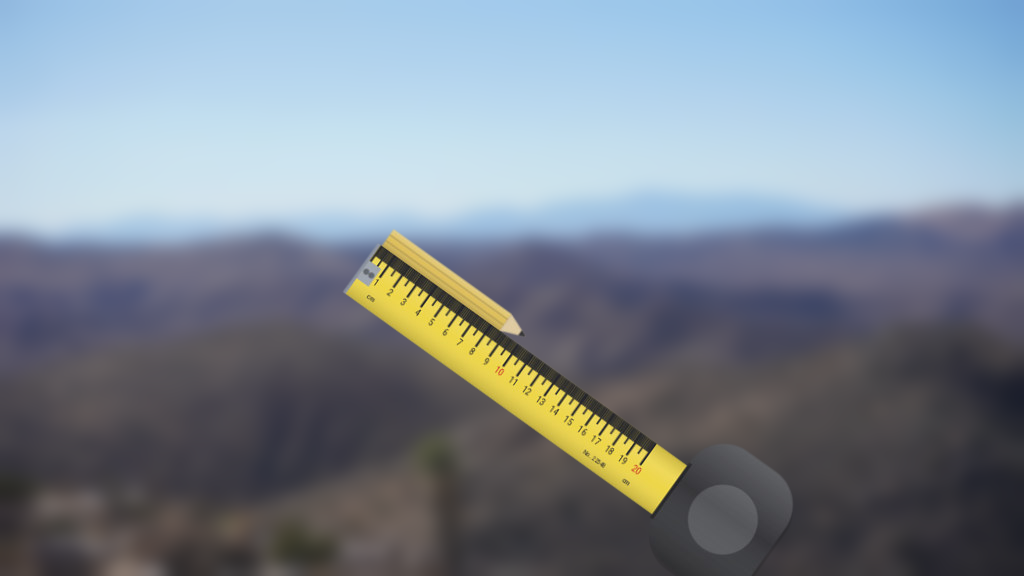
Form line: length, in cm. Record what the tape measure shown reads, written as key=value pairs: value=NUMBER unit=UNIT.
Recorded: value=10 unit=cm
